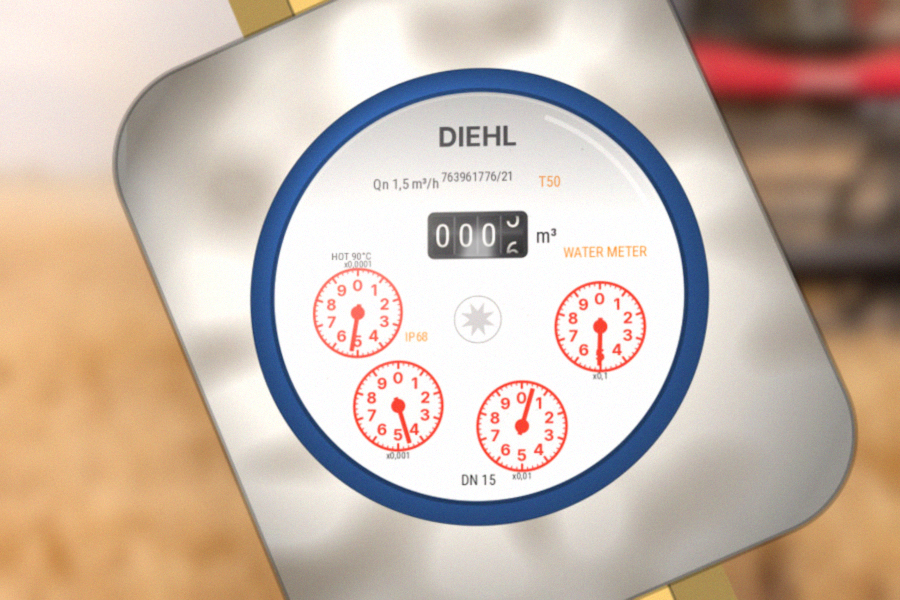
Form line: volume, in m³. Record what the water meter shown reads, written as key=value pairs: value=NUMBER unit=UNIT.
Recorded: value=5.5045 unit=m³
